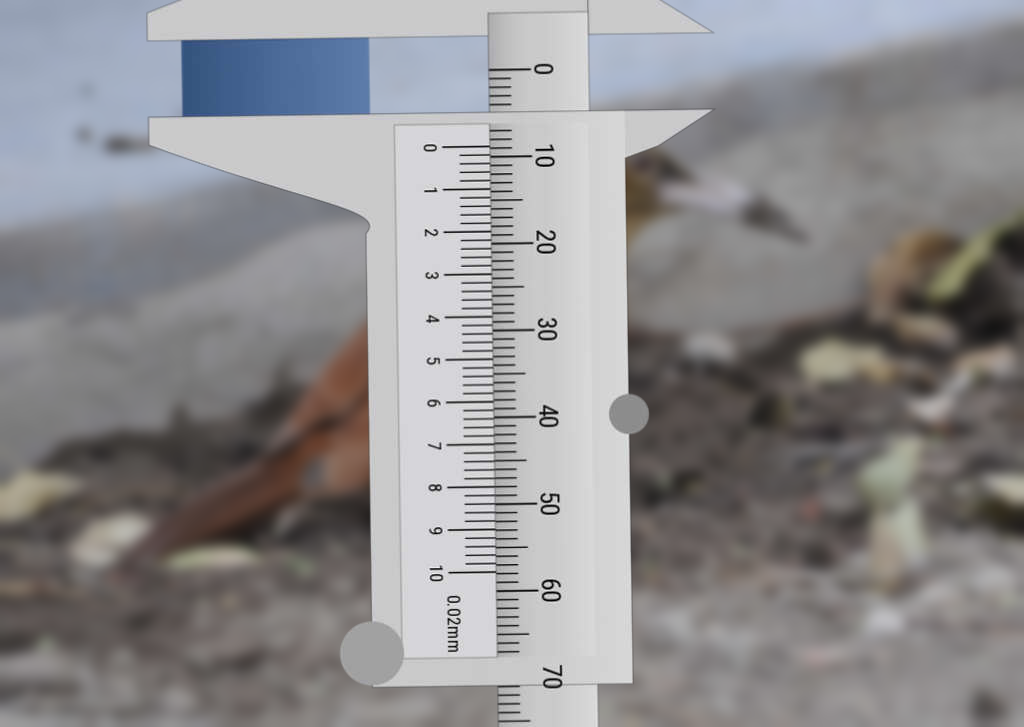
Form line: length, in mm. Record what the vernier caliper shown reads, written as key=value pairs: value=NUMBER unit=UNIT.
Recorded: value=8.8 unit=mm
